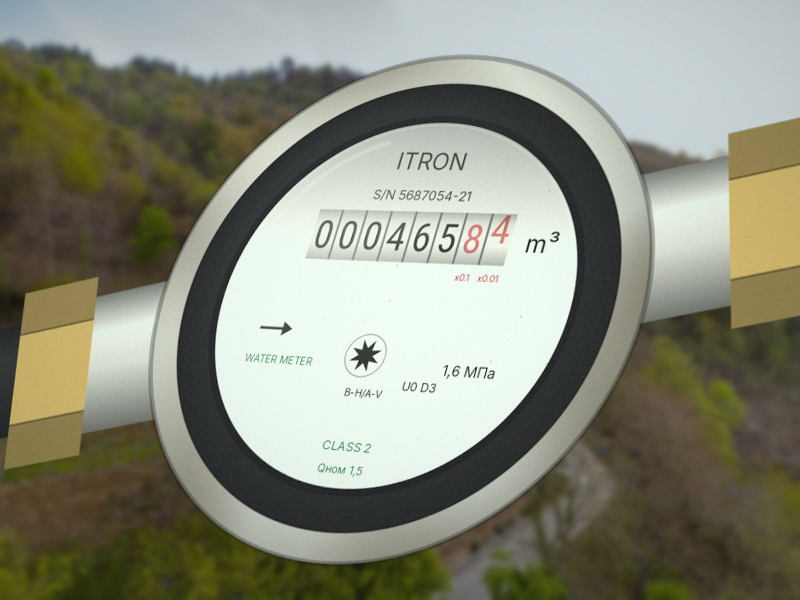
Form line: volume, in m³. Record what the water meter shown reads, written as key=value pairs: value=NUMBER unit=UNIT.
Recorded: value=465.84 unit=m³
